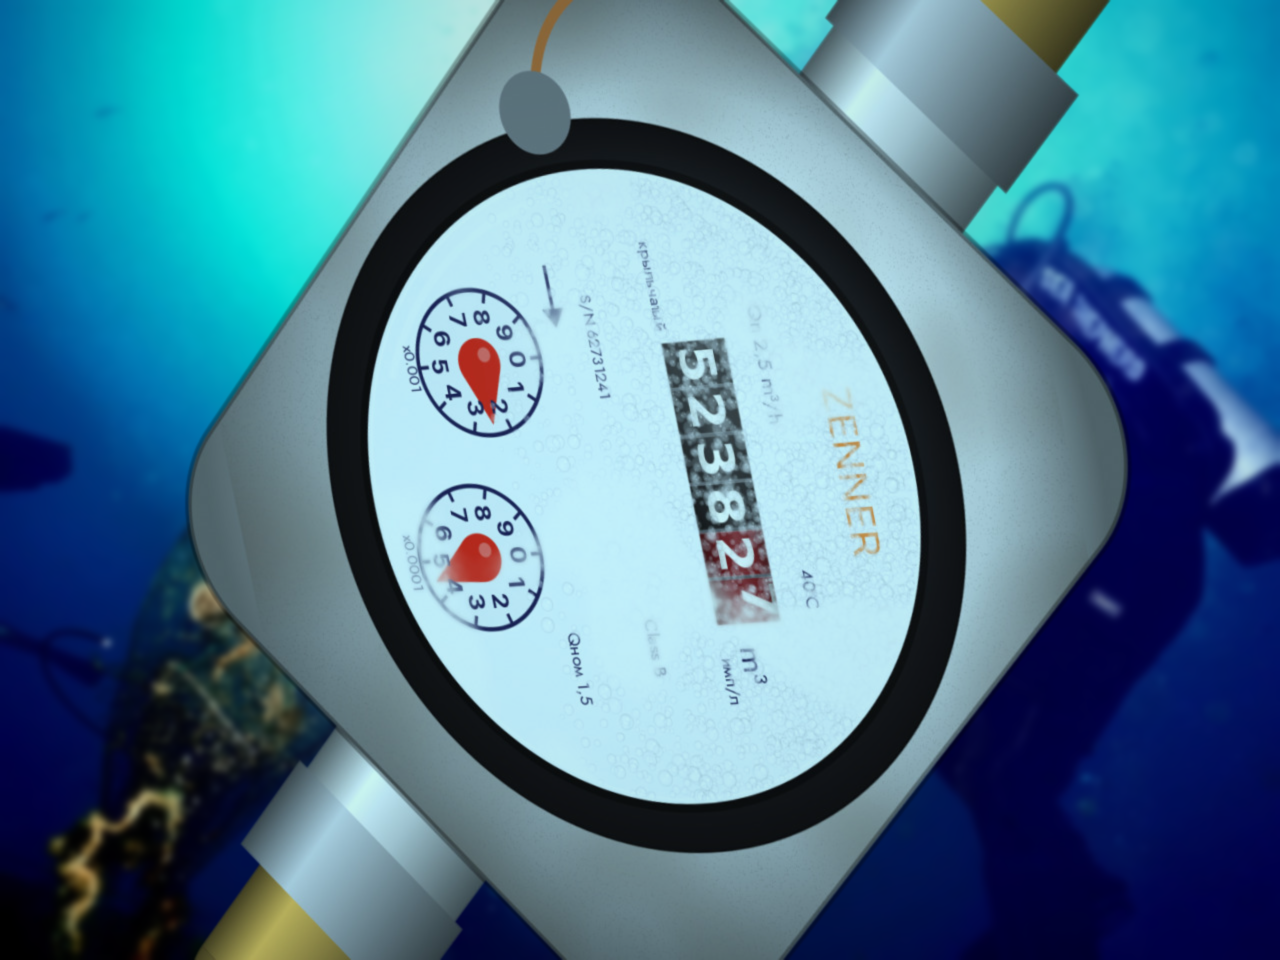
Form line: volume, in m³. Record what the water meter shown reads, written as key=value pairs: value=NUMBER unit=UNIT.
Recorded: value=5238.2724 unit=m³
